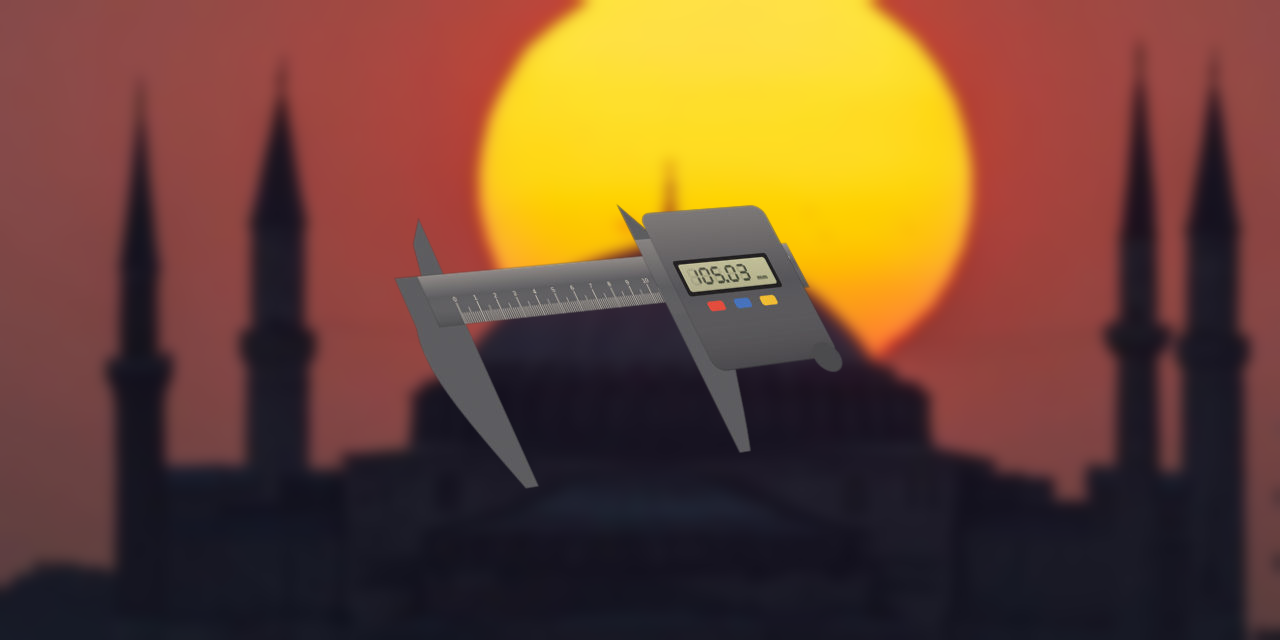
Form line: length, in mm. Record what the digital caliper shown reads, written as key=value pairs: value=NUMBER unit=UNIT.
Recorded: value=105.03 unit=mm
